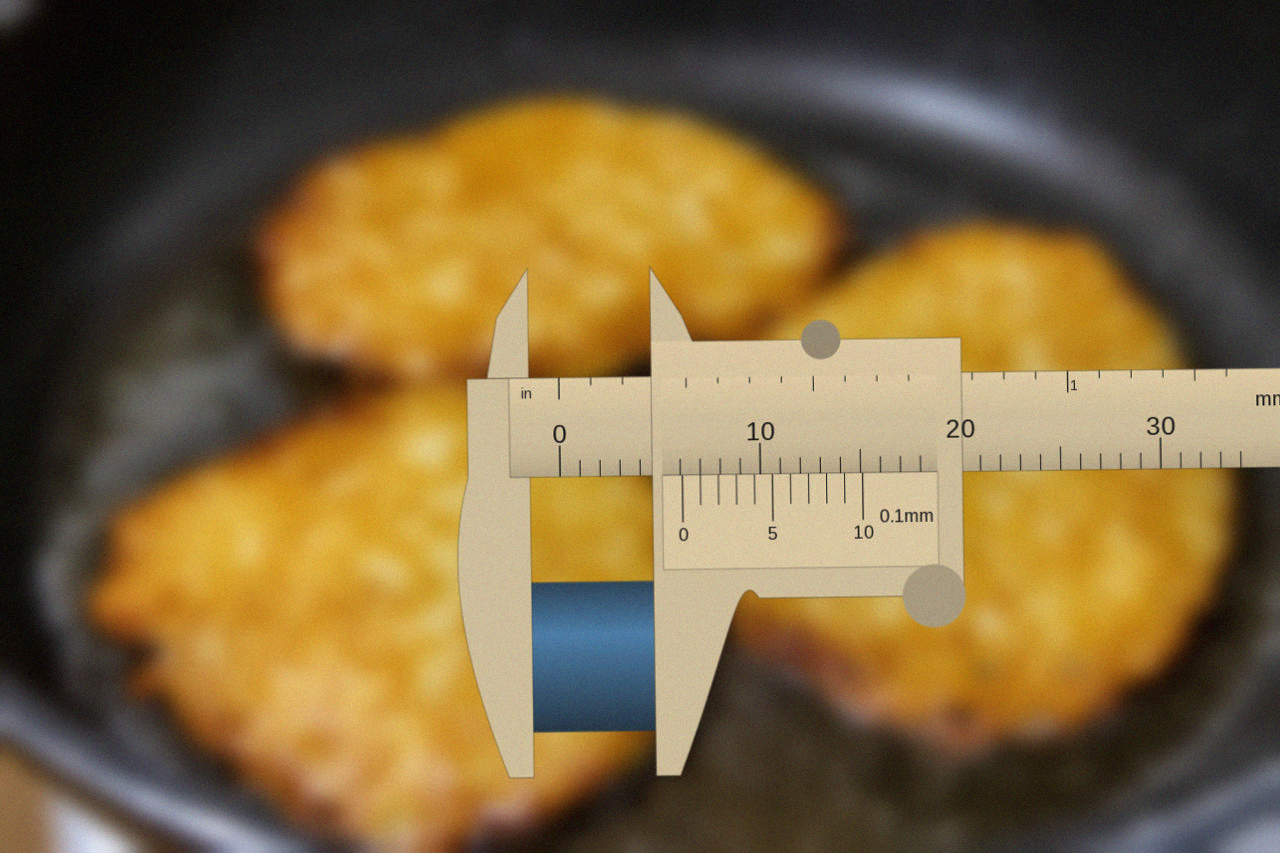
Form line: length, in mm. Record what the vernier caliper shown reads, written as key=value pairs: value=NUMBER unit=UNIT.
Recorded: value=6.1 unit=mm
